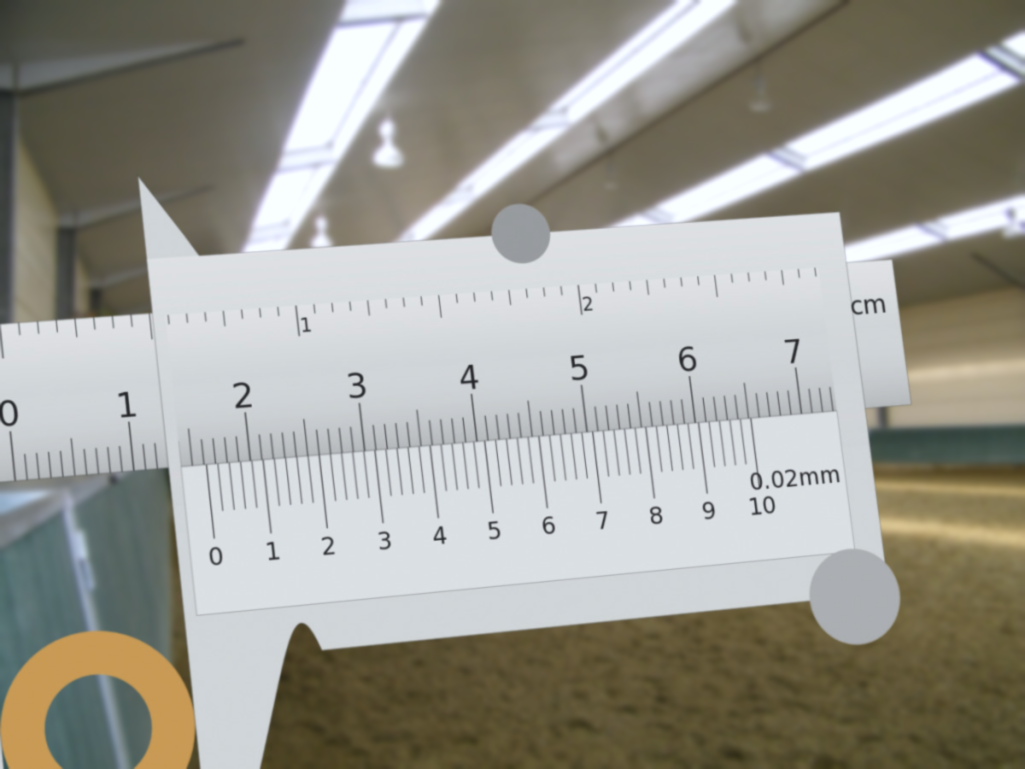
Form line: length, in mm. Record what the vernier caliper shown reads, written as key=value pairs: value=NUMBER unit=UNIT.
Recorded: value=16.2 unit=mm
